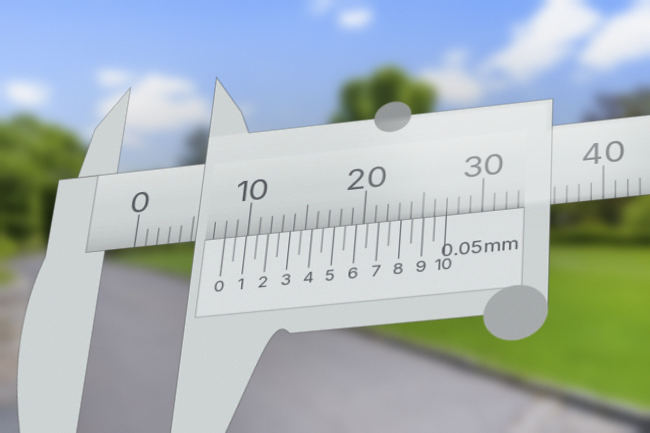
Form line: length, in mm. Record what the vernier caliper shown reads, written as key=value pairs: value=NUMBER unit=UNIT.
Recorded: value=8.0 unit=mm
